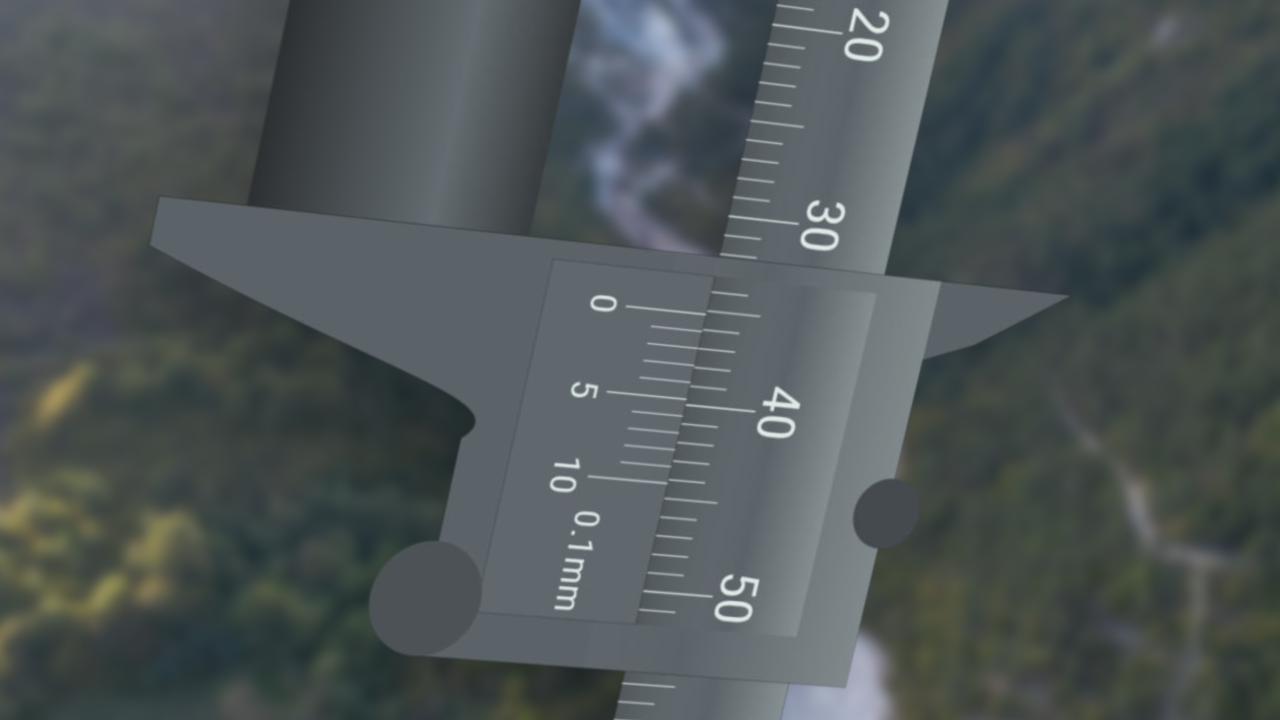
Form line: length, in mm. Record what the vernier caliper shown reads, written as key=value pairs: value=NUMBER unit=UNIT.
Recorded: value=35.2 unit=mm
